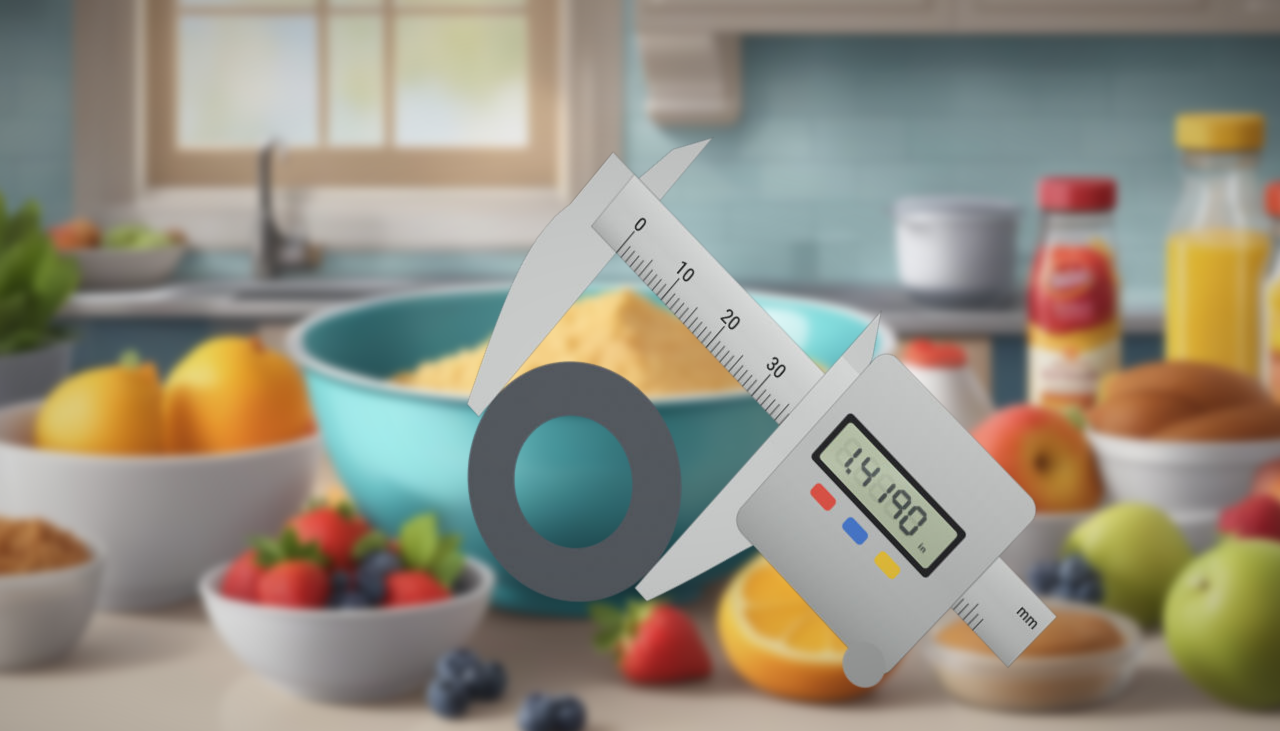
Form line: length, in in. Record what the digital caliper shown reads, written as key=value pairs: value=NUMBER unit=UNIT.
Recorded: value=1.4190 unit=in
